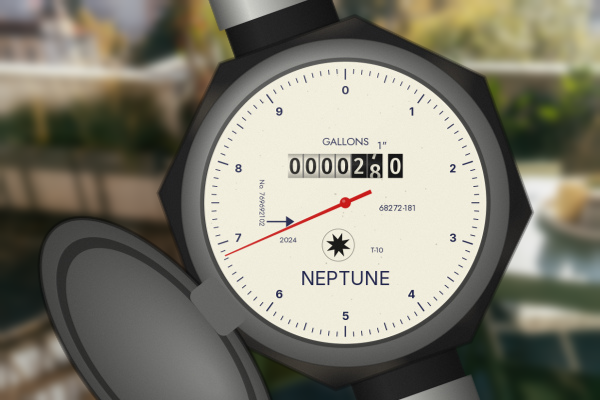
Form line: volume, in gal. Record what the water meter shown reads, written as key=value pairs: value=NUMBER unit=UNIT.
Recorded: value=276.8 unit=gal
